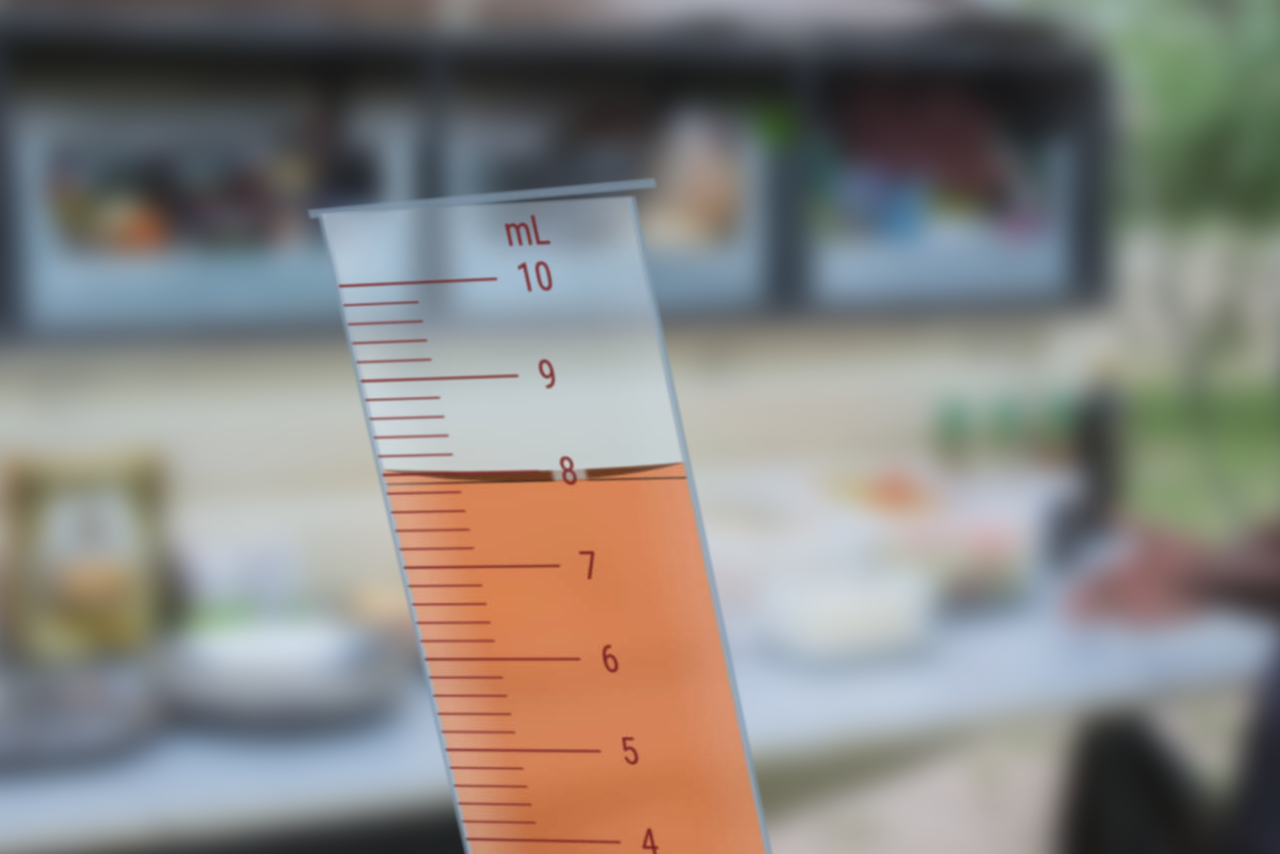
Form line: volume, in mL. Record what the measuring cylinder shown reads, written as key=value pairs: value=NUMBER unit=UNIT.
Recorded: value=7.9 unit=mL
